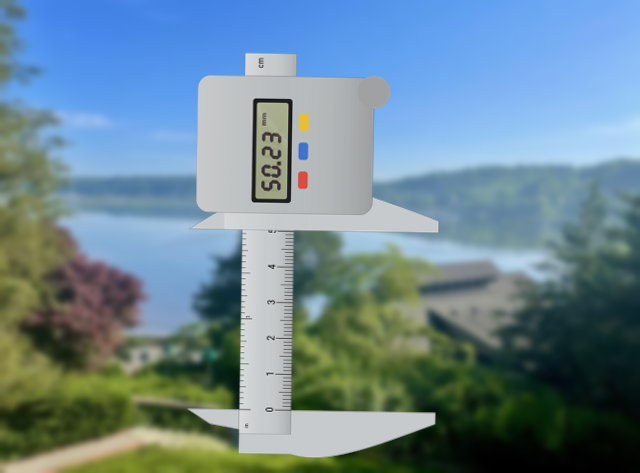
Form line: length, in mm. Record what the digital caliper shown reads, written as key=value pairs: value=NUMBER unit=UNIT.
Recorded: value=50.23 unit=mm
